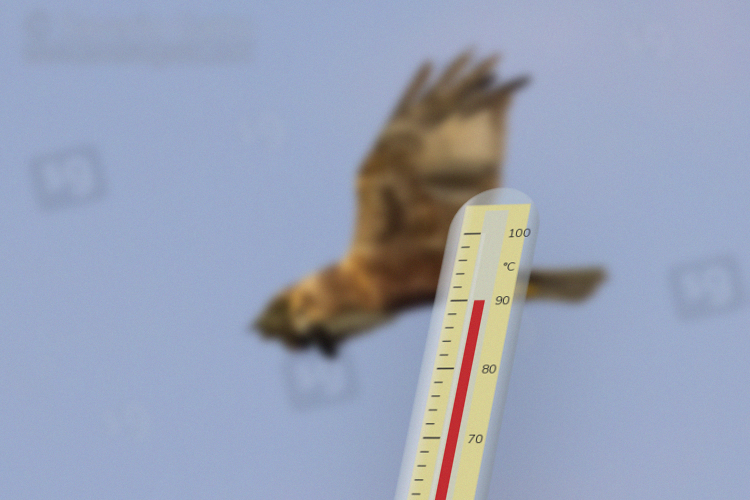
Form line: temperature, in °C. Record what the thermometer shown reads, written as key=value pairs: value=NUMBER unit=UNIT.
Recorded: value=90 unit=°C
